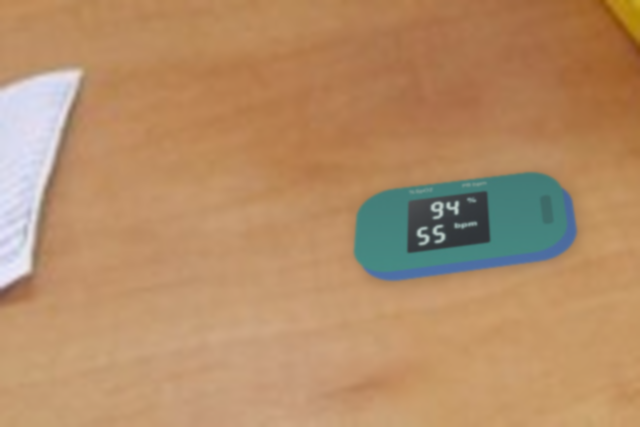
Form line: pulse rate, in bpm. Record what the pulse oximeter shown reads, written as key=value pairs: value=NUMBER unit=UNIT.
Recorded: value=55 unit=bpm
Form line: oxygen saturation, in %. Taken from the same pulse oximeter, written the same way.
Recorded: value=94 unit=%
